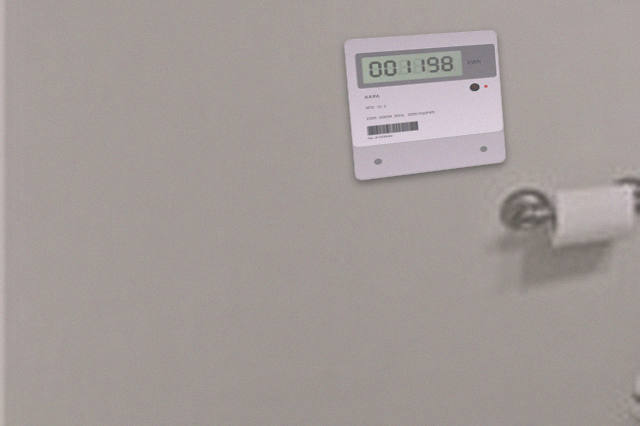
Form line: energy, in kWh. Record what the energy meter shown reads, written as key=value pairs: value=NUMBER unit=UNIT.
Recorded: value=1198 unit=kWh
